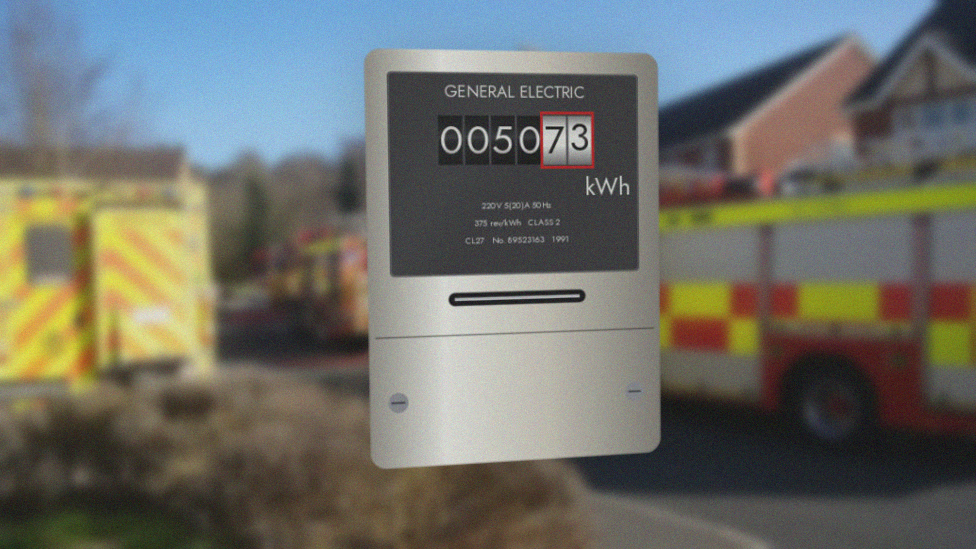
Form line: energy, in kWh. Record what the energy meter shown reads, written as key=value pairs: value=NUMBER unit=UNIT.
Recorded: value=50.73 unit=kWh
